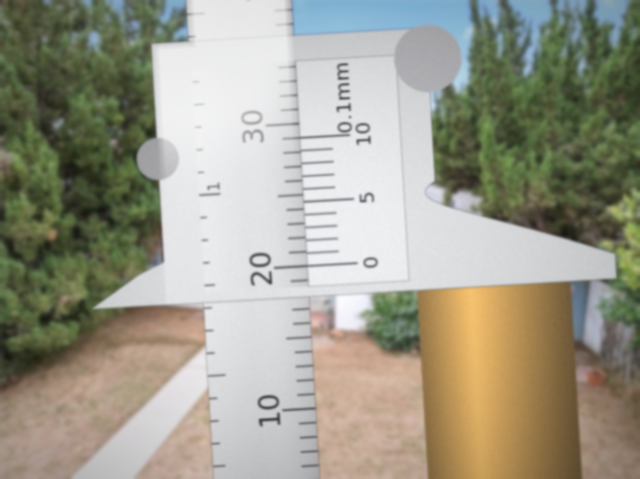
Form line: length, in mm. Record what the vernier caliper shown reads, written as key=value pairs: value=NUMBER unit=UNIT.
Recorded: value=20.0 unit=mm
